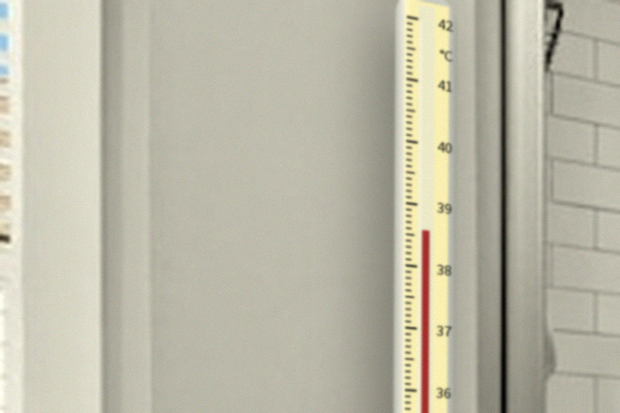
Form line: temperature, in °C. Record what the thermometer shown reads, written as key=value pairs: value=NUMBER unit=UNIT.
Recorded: value=38.6 unit=°C
